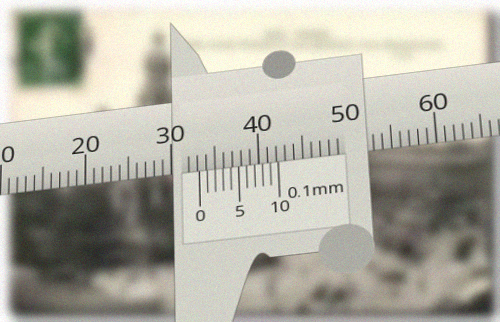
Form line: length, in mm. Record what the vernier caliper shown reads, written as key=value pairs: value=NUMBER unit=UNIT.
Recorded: value=33.2 unit=mm
